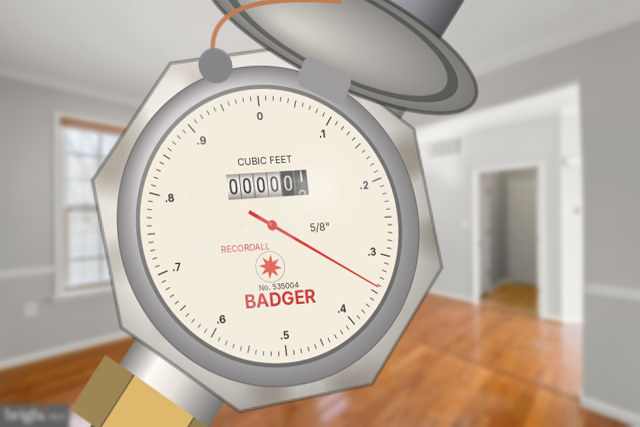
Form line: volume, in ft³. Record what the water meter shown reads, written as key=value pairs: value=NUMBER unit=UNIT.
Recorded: value=1.34 unit=ft³
